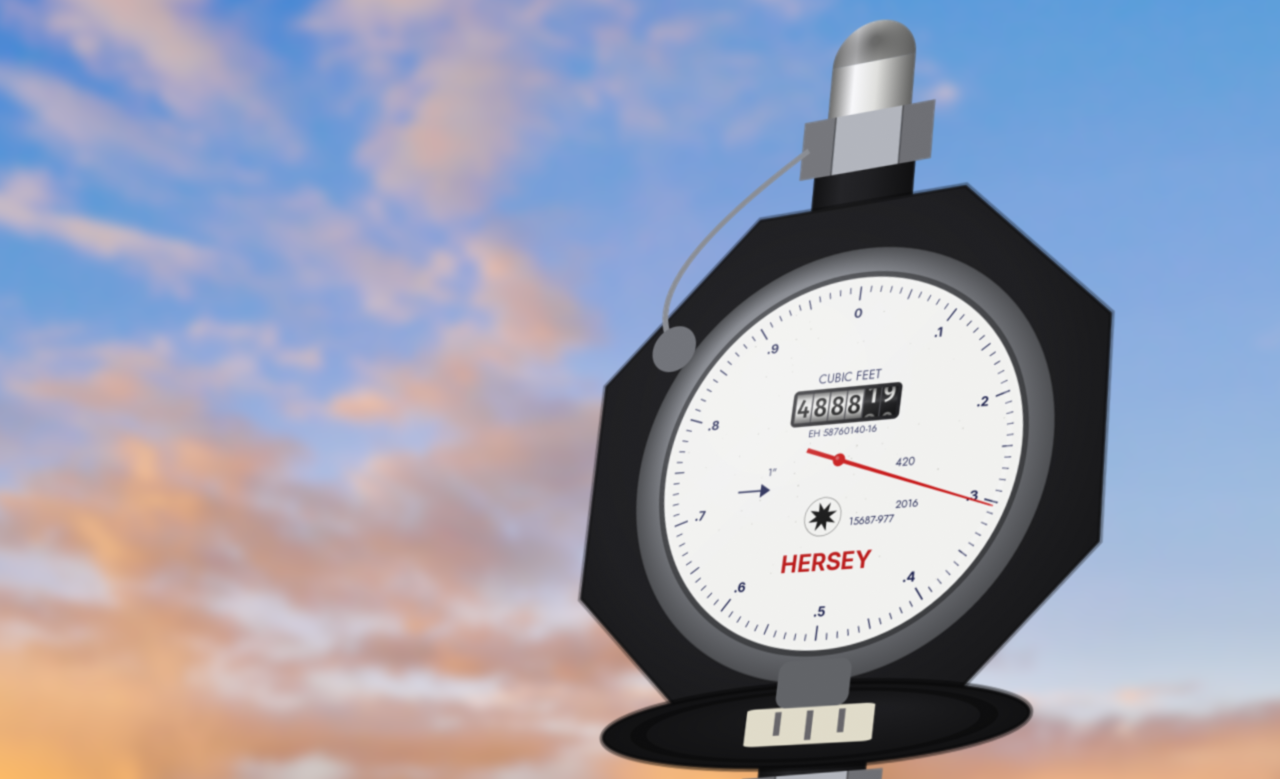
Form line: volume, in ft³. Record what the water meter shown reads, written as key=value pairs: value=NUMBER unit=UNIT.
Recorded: value=488819.30 unit=ft³
